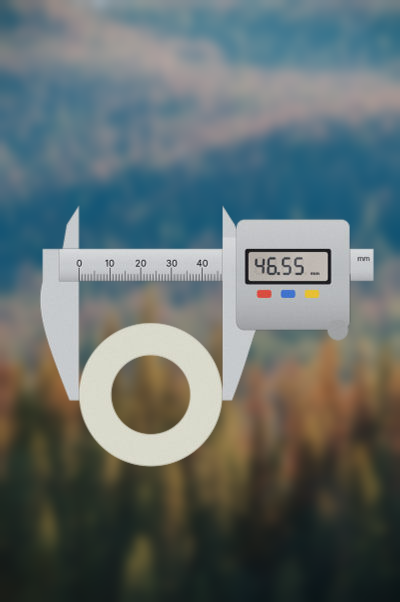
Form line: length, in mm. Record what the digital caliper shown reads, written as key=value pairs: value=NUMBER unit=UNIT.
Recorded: value=46.55 unit=mm
